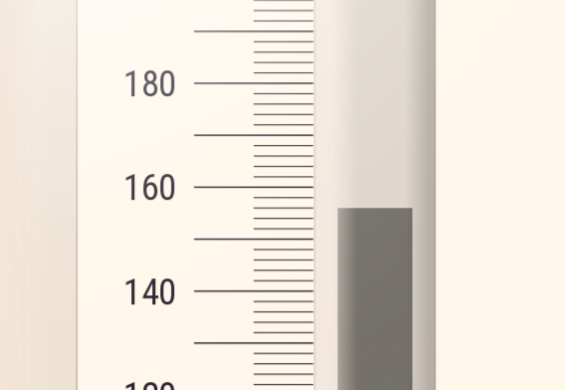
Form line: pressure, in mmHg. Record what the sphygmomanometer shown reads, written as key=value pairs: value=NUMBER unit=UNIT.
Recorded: value=156 unit=mmHg
